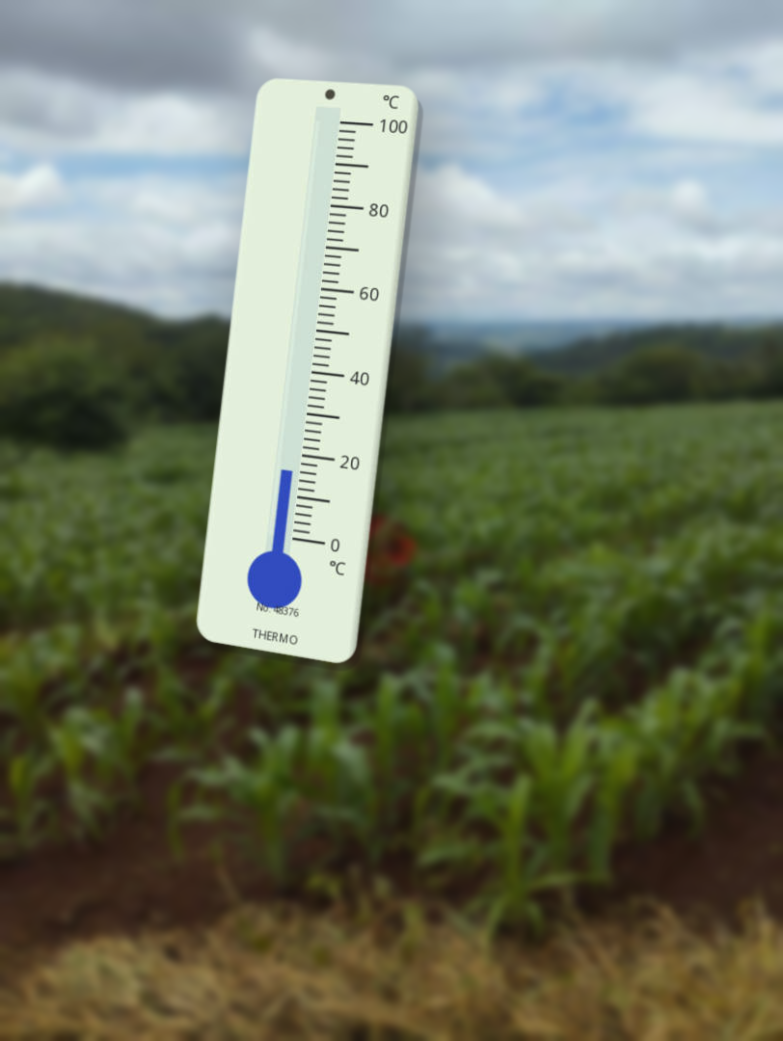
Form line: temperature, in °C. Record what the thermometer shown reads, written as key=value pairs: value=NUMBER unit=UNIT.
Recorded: value=16 unit=°C
